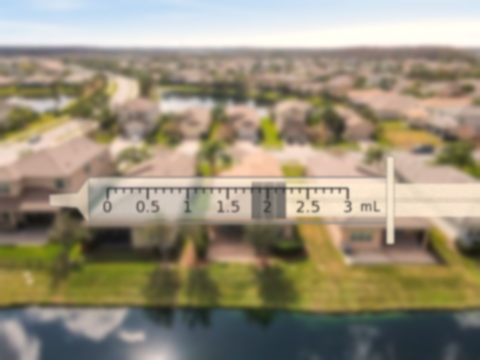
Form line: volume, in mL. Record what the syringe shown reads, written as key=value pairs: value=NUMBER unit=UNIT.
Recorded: value=1.8 unit=mL
